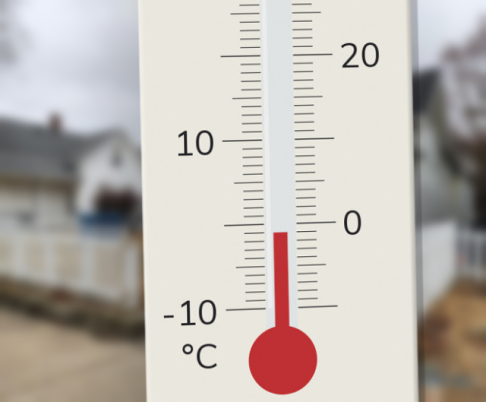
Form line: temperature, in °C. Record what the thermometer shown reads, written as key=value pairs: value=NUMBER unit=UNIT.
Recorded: value=-1 unit=°C
